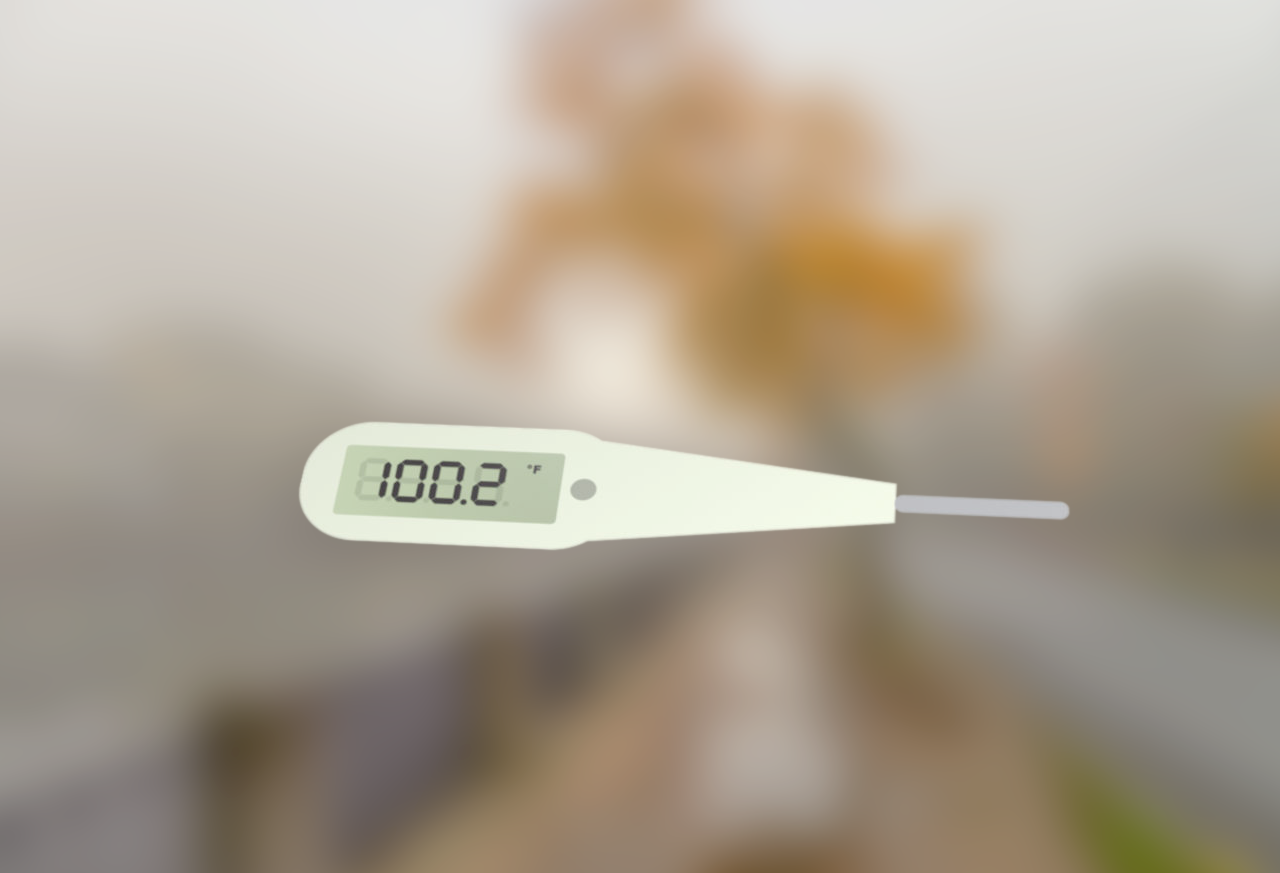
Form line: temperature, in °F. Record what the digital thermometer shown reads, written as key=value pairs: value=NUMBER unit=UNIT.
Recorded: value=100.2 unit=°F
